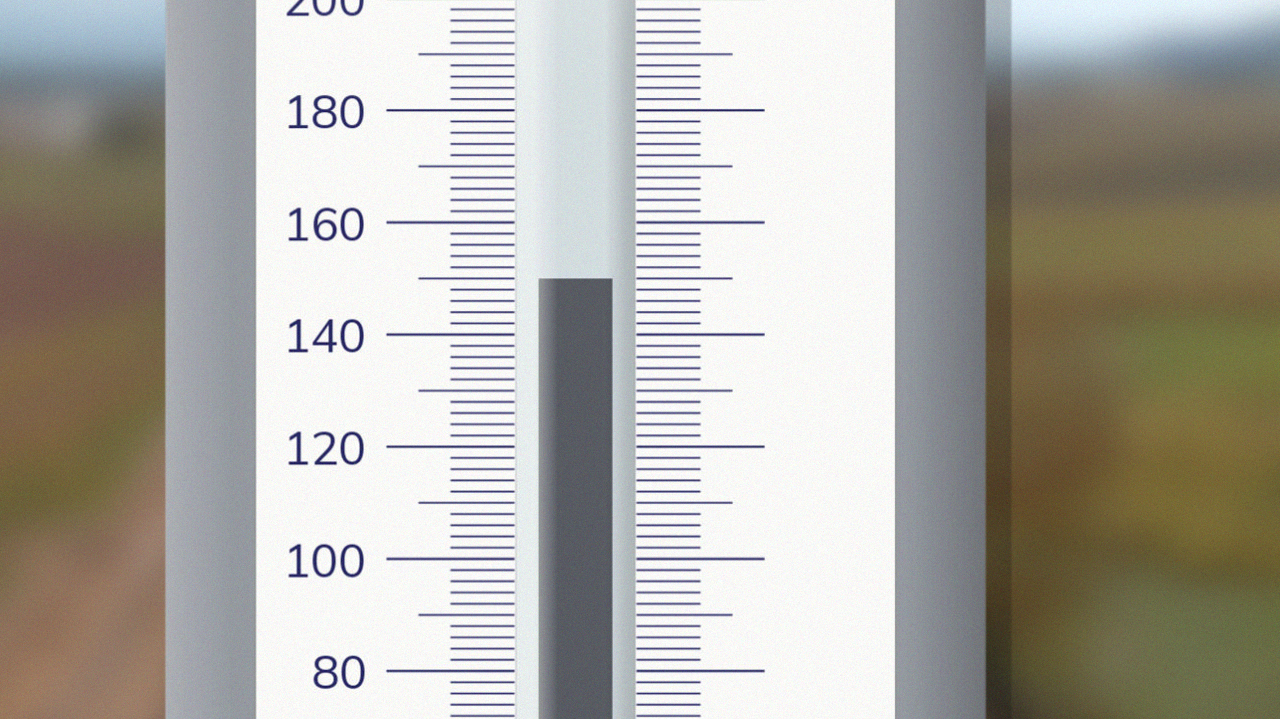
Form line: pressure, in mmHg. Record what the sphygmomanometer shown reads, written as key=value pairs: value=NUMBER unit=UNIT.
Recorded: value=150 unit=mmHg
